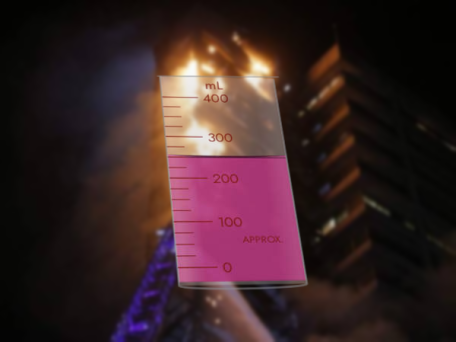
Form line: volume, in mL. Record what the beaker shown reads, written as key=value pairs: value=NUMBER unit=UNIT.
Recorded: value=250 unit=mL
